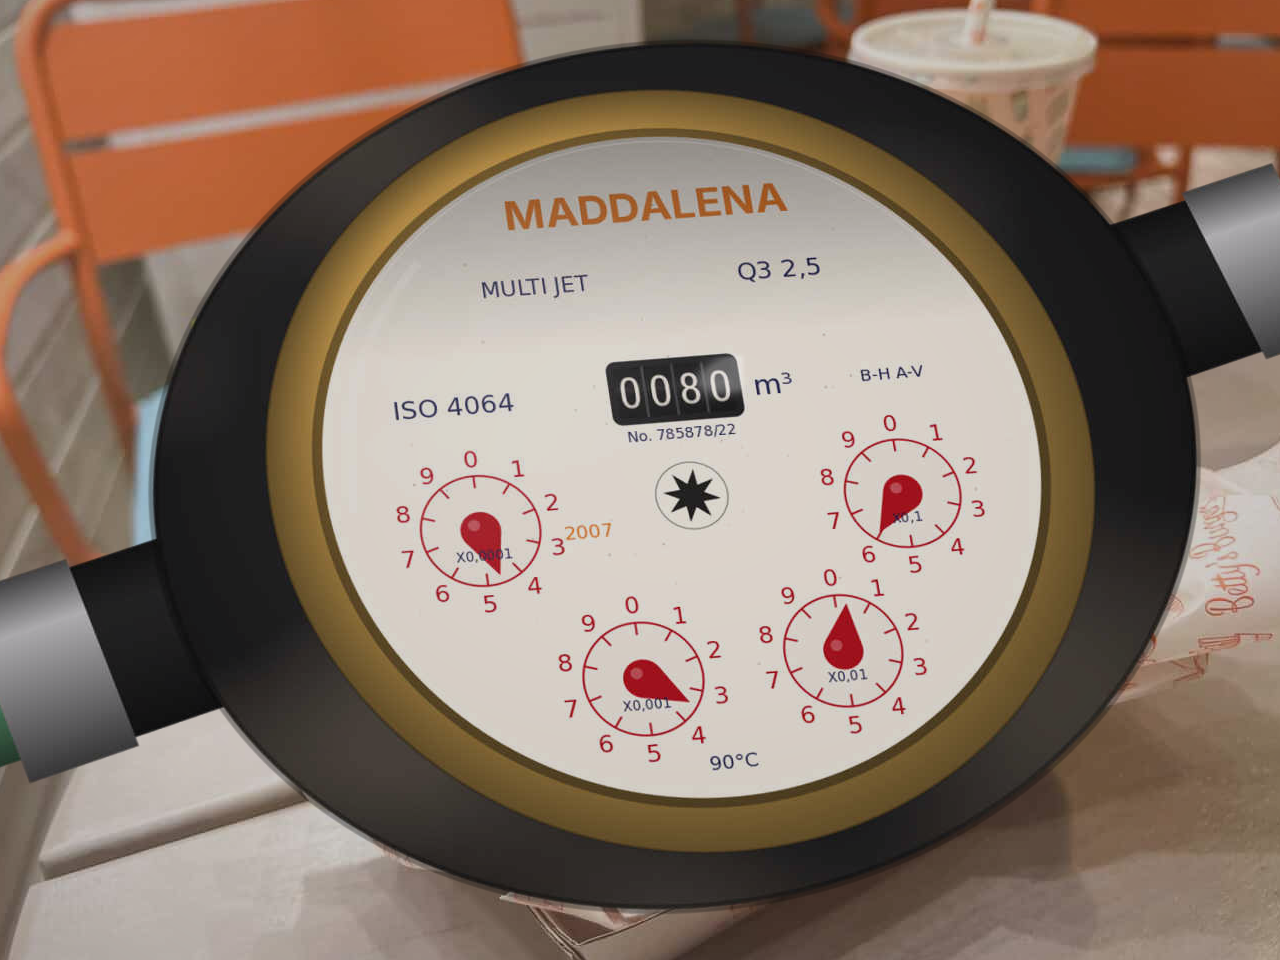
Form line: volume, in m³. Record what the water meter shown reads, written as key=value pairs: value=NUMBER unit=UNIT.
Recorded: value=80.6034 unit=m³
